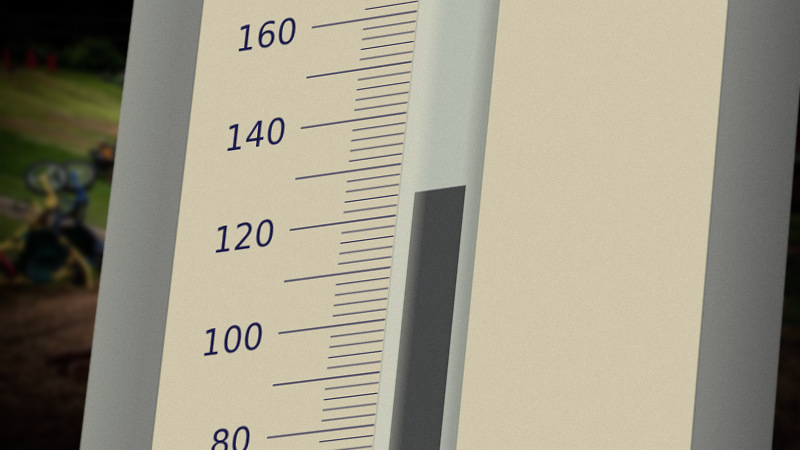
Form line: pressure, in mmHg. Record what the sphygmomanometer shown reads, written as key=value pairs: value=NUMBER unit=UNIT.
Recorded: value=124 unit=mmHg
